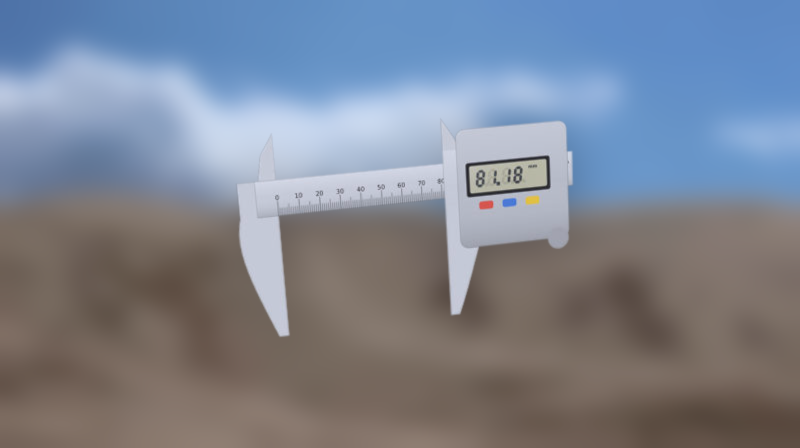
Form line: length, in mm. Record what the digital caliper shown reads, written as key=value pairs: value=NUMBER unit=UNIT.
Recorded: value=81.18 unit=mm
